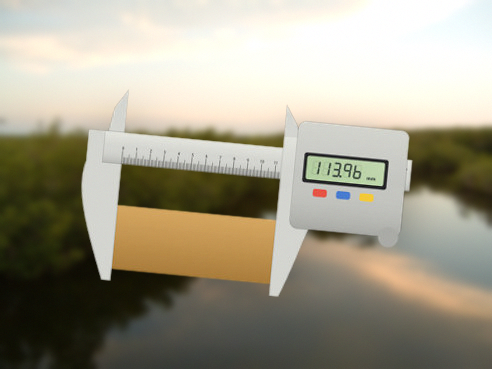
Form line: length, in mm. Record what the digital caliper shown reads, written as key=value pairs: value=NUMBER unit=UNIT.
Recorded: value=113.96 unit=mm
